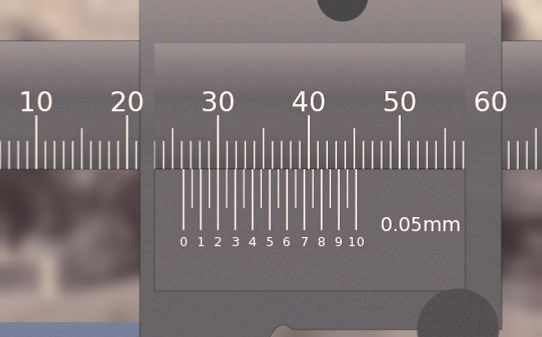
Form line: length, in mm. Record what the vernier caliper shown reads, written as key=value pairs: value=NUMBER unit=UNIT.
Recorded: value=26.2 unit=mm
